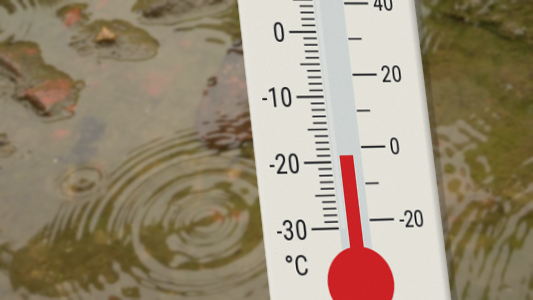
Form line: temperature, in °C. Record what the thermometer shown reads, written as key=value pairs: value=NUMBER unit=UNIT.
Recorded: value=-19 unit=°C
